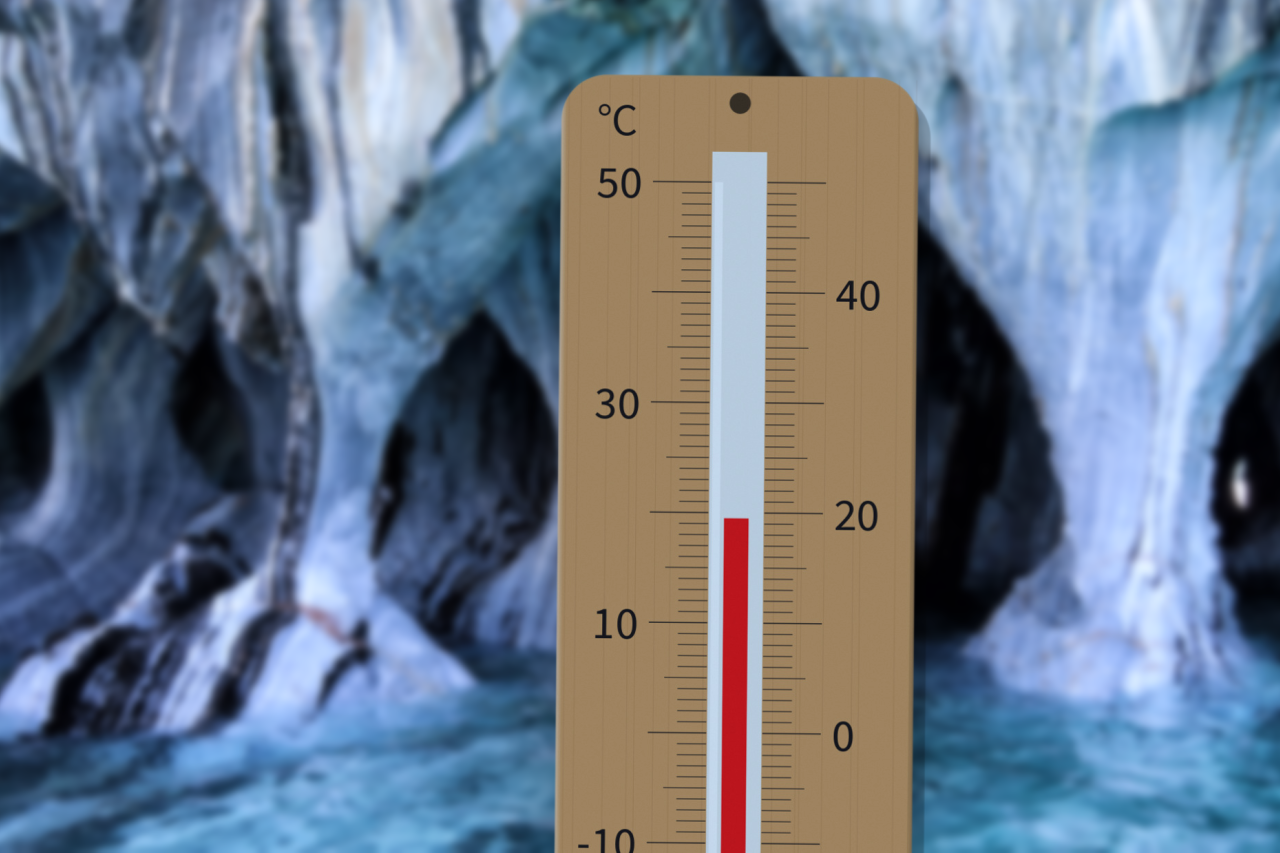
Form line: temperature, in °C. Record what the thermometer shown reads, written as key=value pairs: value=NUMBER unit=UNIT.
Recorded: value=19.5 unit=°C
